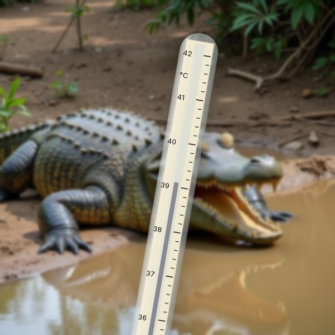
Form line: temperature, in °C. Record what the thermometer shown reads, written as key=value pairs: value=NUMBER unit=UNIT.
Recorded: value=39.1 unit=°C
